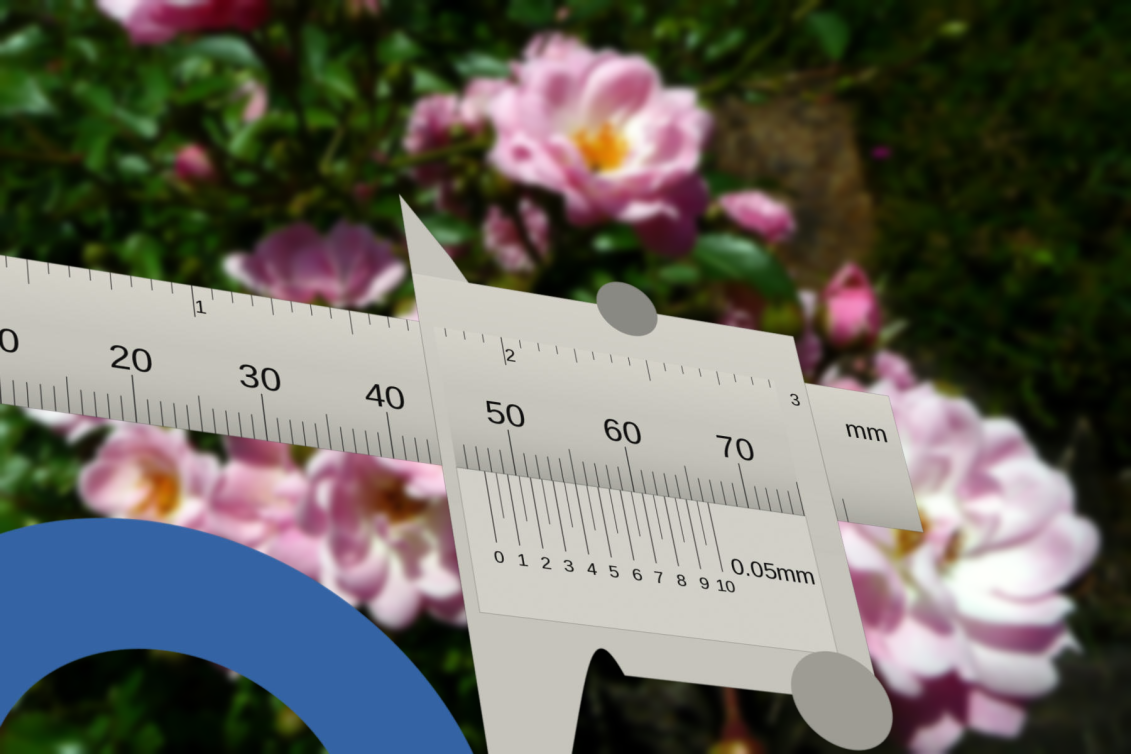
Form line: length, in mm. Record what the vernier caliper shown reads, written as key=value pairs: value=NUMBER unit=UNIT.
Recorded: value=47.4 unit=mm
